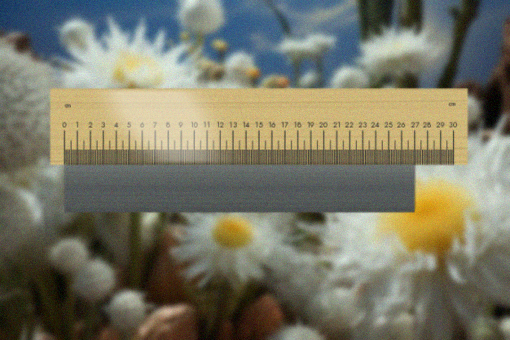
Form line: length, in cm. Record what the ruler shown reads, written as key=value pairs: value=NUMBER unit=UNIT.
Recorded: value=27 unit=cm
